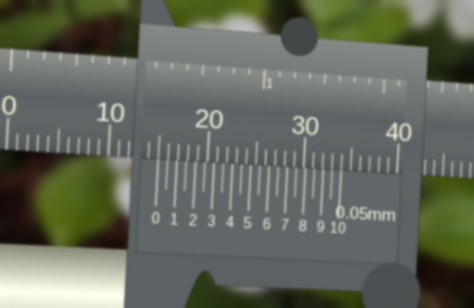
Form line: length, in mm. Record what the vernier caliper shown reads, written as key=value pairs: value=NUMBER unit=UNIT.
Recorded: value=15.0 unit=mm
